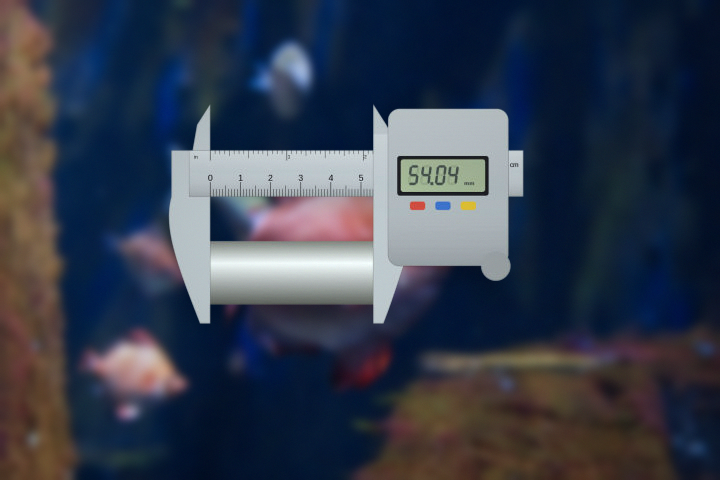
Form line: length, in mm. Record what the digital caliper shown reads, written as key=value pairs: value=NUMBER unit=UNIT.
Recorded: value=54.04 unit=mm
